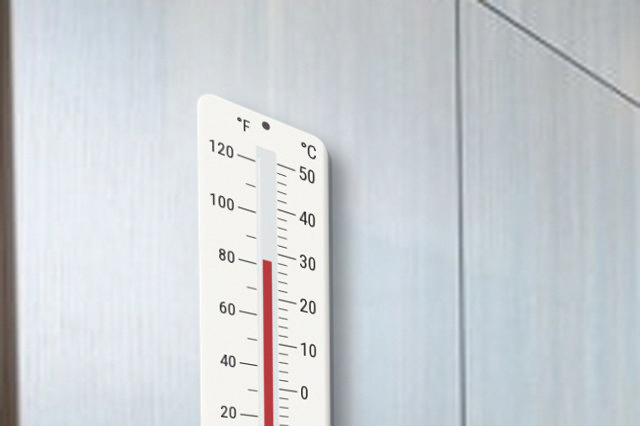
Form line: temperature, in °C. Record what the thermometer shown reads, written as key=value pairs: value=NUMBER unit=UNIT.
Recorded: value=28 unit=°C
